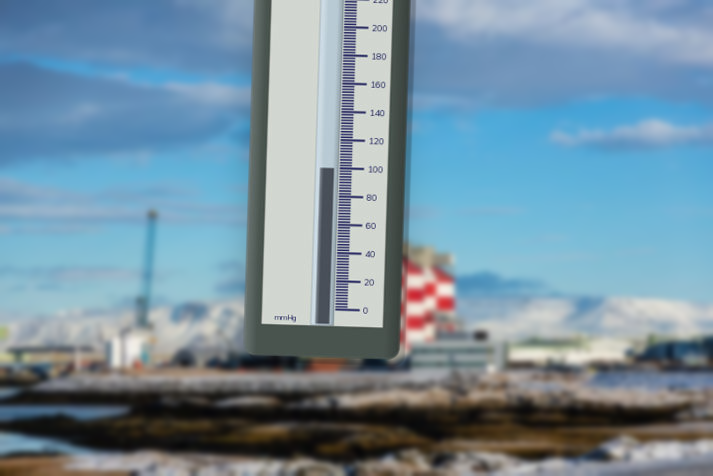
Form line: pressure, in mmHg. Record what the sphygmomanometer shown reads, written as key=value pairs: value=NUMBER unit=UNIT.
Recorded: value=100 unit=mmHg
